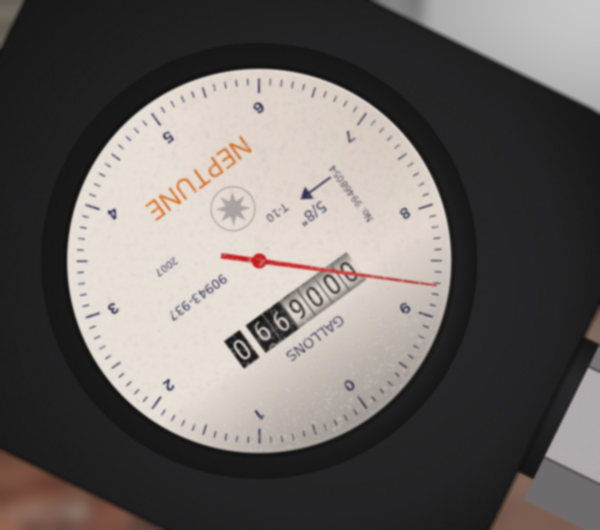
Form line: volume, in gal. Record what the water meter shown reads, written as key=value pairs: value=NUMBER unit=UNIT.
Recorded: value=6988.7 unit=gal
